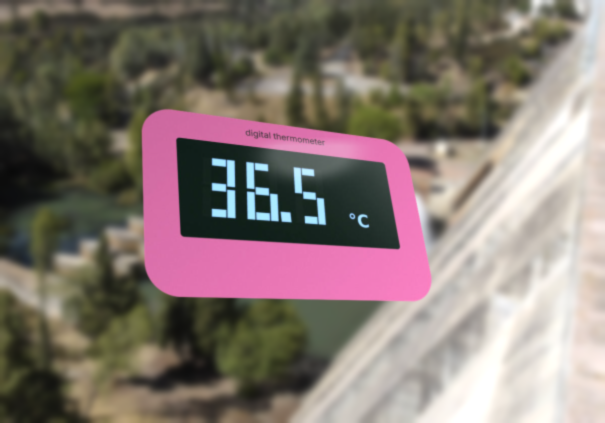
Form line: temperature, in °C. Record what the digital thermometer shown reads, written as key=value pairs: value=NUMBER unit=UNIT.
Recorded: value=36.5 unit=°C
